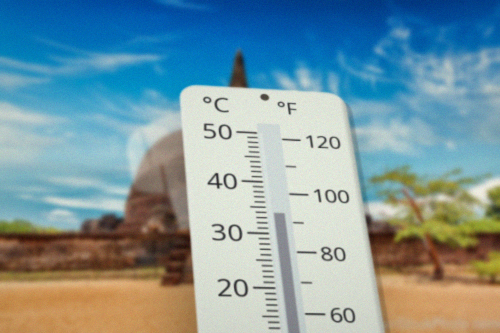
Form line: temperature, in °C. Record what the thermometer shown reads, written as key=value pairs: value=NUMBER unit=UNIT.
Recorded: value=34 unit=°C
